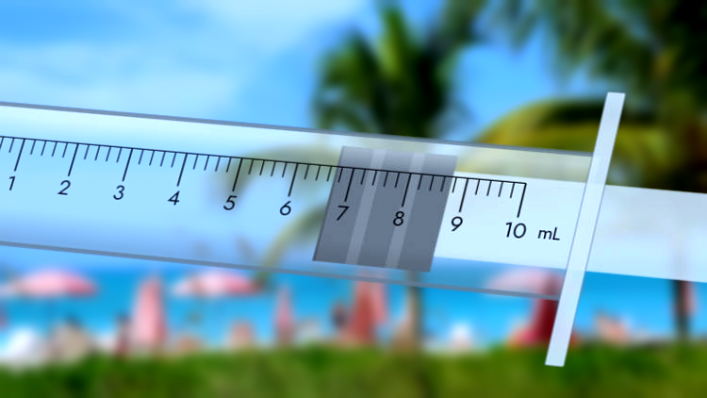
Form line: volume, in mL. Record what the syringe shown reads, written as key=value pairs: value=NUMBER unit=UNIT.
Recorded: value=6.7 unit=mL
